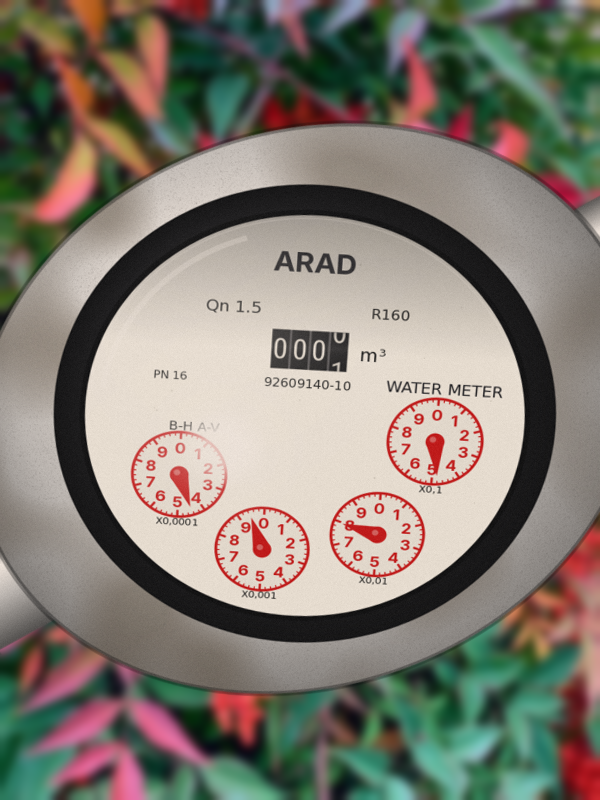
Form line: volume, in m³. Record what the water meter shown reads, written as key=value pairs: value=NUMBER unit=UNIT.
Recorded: value=0.4794 unit=m³
